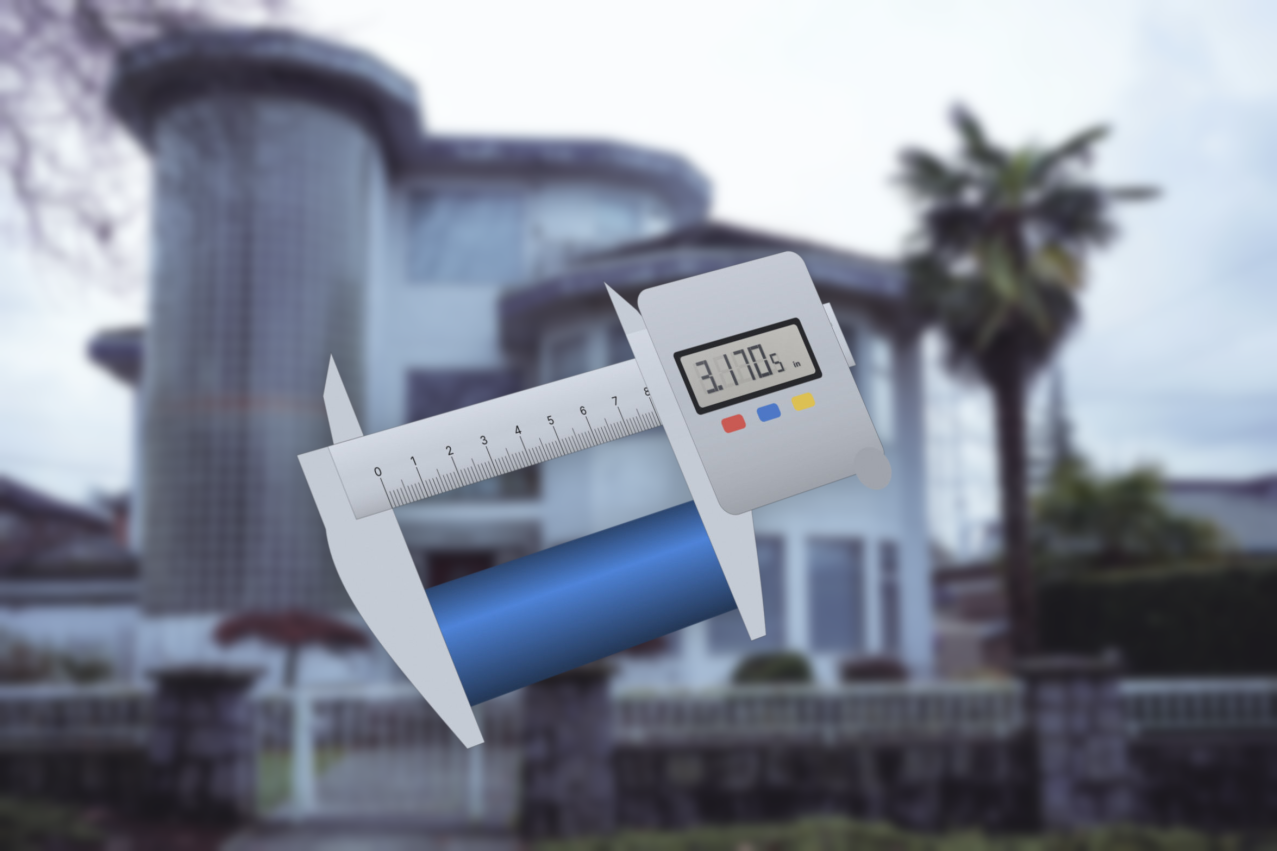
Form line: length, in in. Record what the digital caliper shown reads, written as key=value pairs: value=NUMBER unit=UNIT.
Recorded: value=3.1705 unit=in
